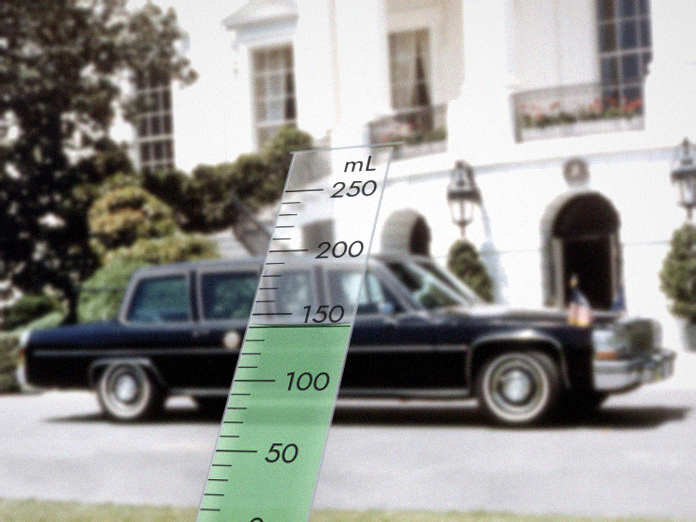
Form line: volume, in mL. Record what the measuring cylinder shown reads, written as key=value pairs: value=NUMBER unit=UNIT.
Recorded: value=140 unit=mL
